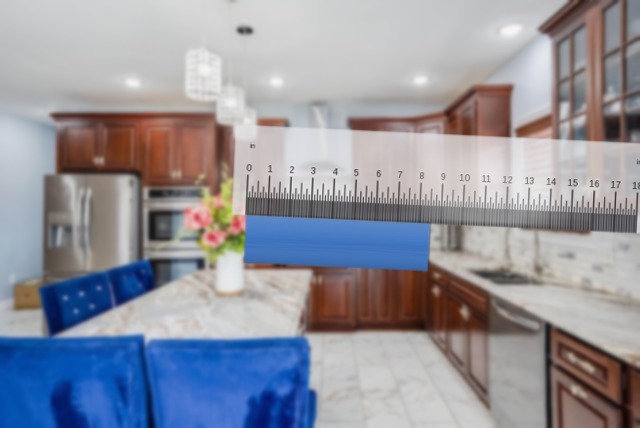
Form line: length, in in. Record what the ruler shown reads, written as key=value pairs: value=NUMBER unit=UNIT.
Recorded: value=8.5 unit=in
